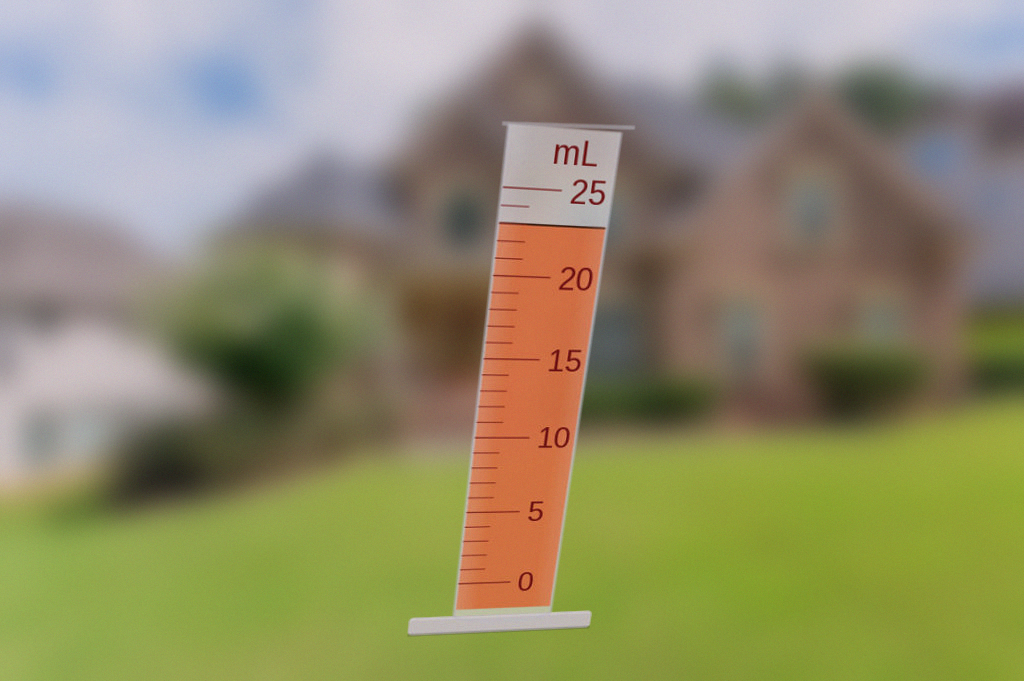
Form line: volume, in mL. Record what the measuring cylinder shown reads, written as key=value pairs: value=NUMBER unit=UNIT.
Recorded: value=23 unit=mL
